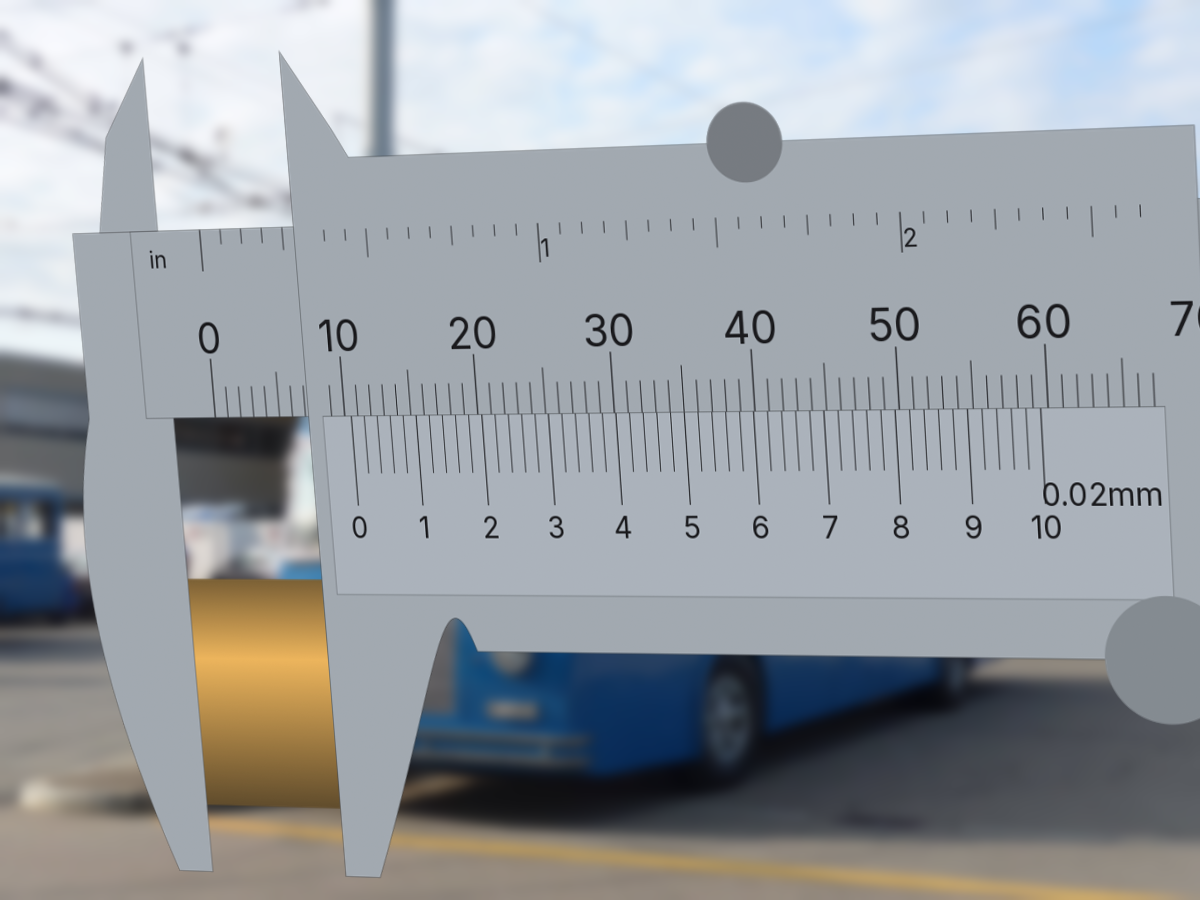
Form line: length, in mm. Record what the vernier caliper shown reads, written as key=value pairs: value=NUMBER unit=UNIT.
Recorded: value=10.5 unit=mm
